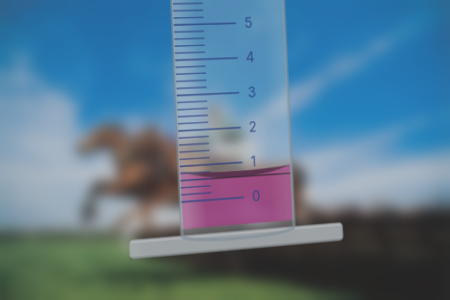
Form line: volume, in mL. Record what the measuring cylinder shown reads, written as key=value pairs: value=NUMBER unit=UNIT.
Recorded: value=0.6 unit=mL
